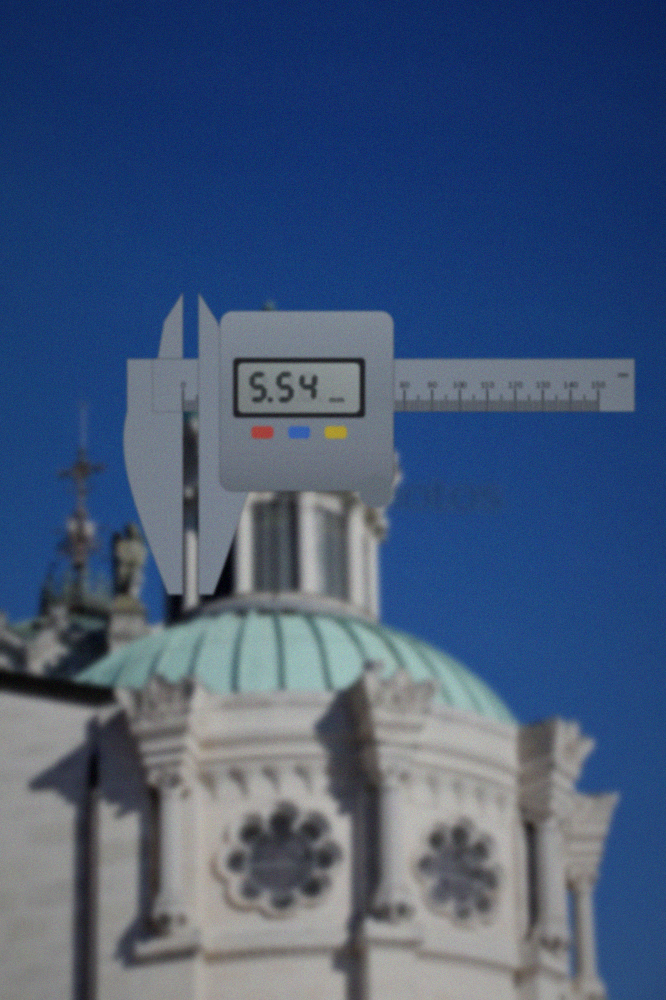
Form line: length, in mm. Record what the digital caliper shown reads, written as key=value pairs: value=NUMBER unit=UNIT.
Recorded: value=5.54 unit=mm
